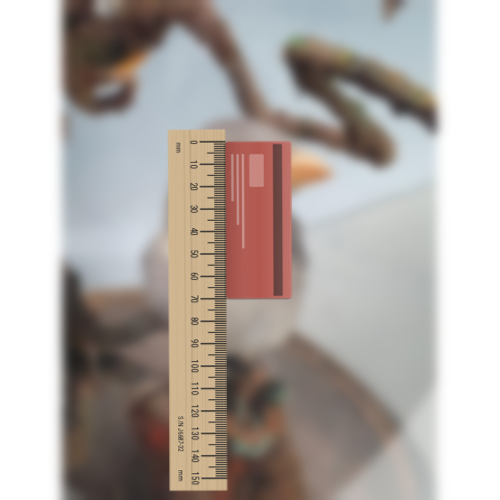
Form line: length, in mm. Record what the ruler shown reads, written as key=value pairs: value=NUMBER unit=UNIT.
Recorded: value=70 unit=mm
